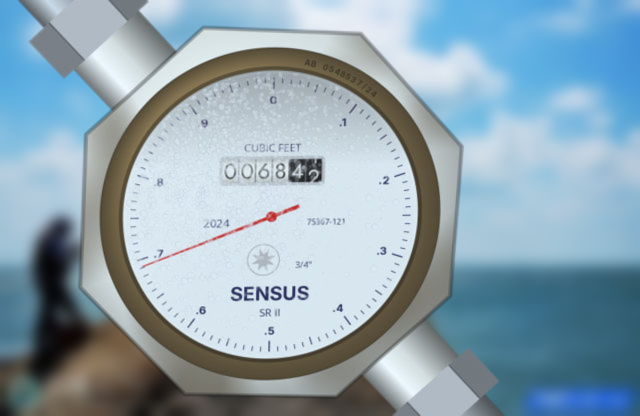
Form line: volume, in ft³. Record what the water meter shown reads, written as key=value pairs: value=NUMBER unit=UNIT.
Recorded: value=6841.69 unit=ft³
